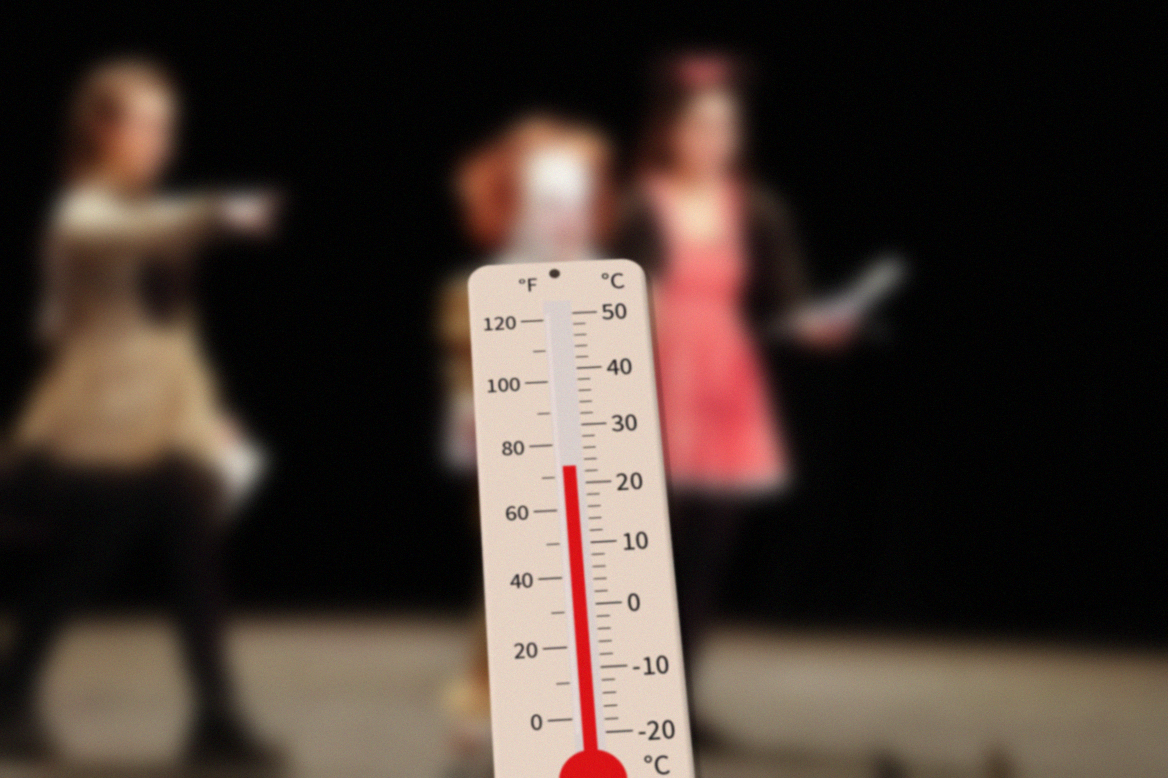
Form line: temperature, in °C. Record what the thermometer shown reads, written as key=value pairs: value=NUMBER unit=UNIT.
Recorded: value=23 unit=°C
